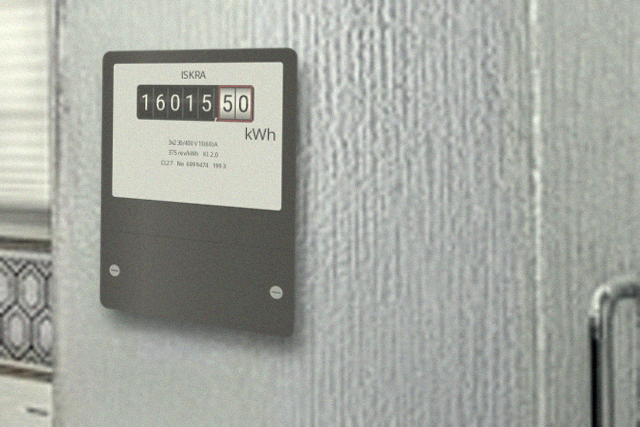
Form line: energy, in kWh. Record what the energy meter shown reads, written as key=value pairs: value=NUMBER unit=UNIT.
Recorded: value=16015.50 unit=kWh
